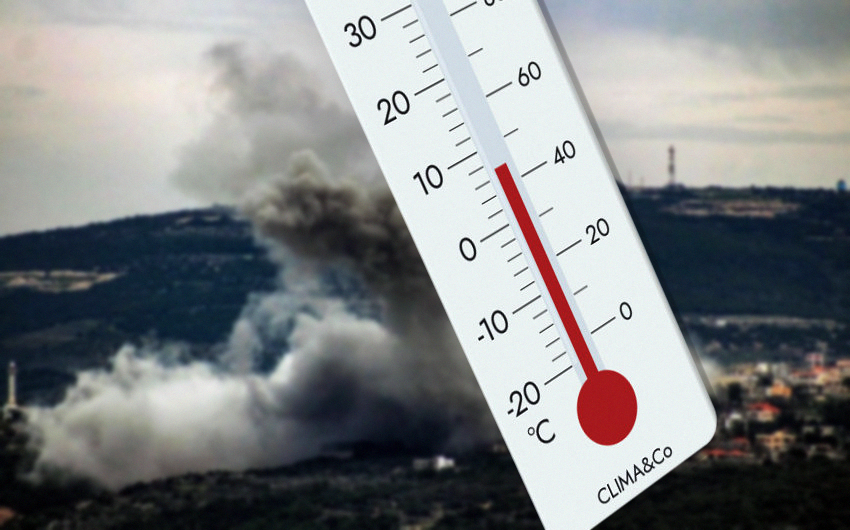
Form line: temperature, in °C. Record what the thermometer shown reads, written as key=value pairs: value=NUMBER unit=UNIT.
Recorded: value=7 unit=°C
